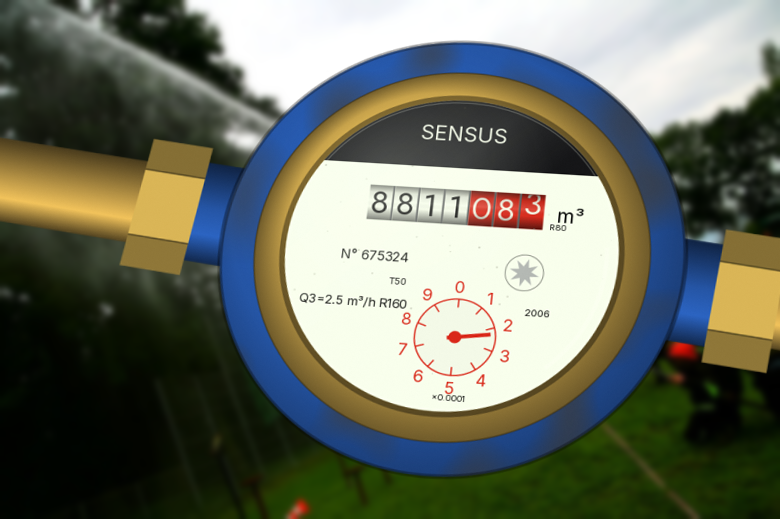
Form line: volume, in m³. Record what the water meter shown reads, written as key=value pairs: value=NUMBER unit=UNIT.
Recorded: value=8811.0832 unit=m³
